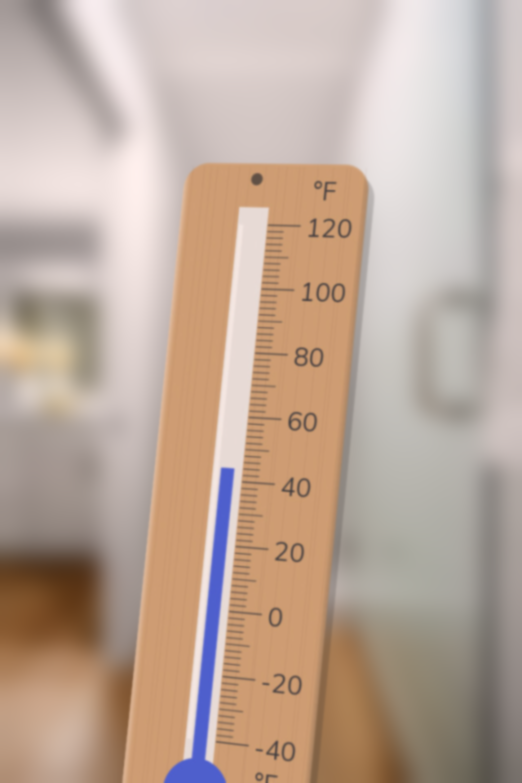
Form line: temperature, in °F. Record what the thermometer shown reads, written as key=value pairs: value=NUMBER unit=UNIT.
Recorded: value=44 unit=°F
